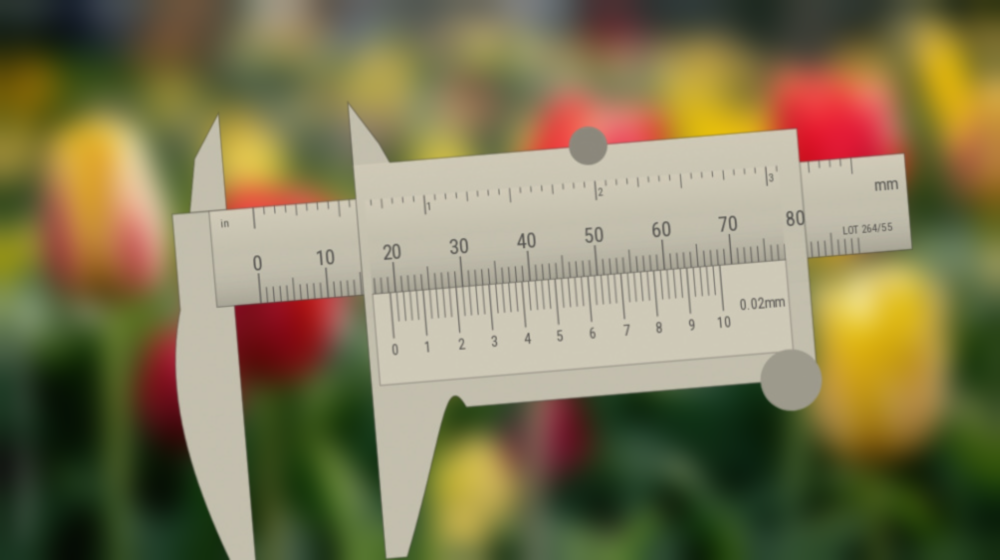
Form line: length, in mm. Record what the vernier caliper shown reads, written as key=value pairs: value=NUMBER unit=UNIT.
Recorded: value=19.2 unit=mm
